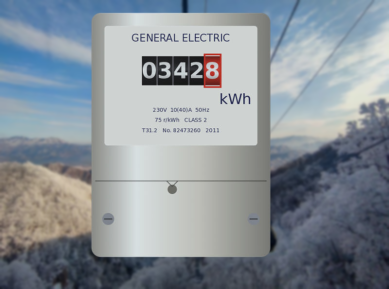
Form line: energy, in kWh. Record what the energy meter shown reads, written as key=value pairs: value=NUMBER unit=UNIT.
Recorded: value=342.8 unit=kWh
